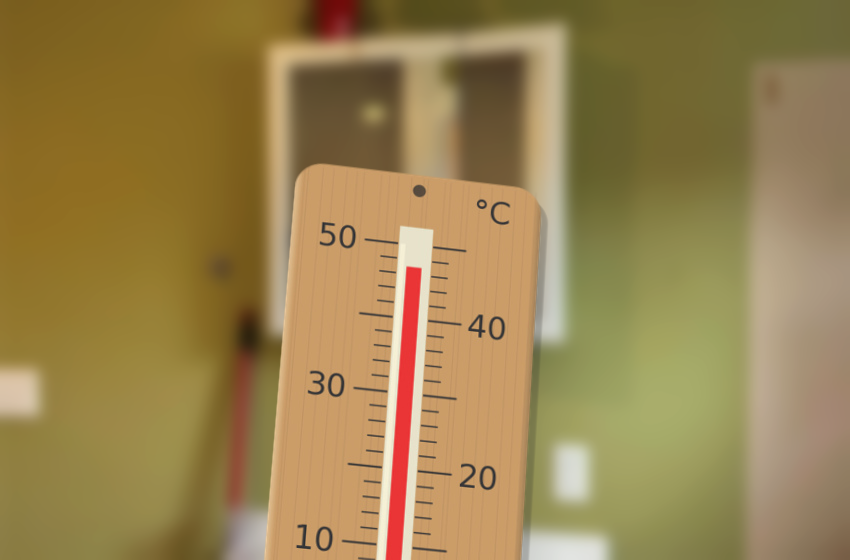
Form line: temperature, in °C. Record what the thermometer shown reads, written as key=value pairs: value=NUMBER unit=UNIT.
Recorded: value=47 unit=°C
